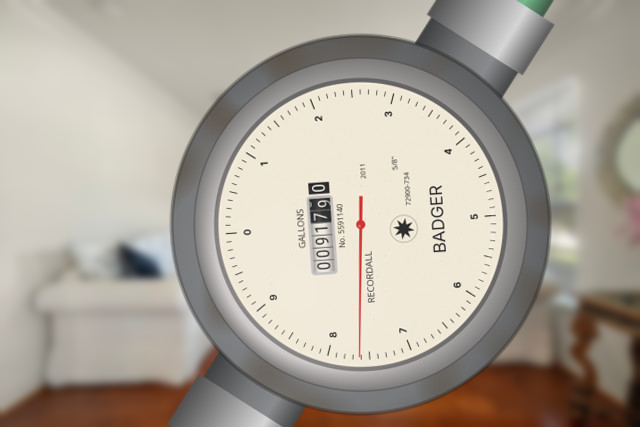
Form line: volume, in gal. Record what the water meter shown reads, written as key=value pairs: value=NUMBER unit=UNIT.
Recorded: value=91787.6 unit=gal
